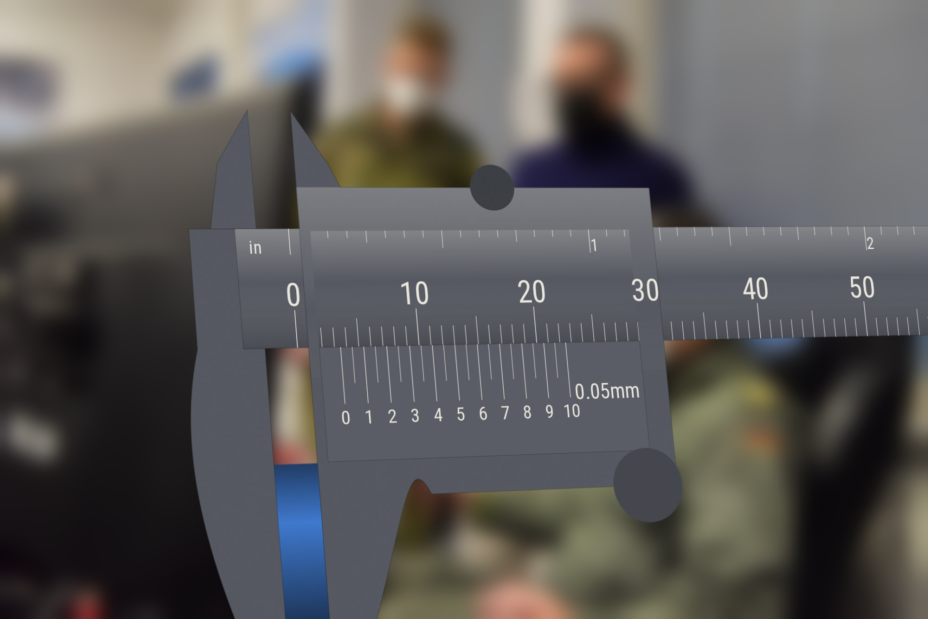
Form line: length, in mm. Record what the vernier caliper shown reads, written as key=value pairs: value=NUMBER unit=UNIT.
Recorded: value=3.5 unit=mm
